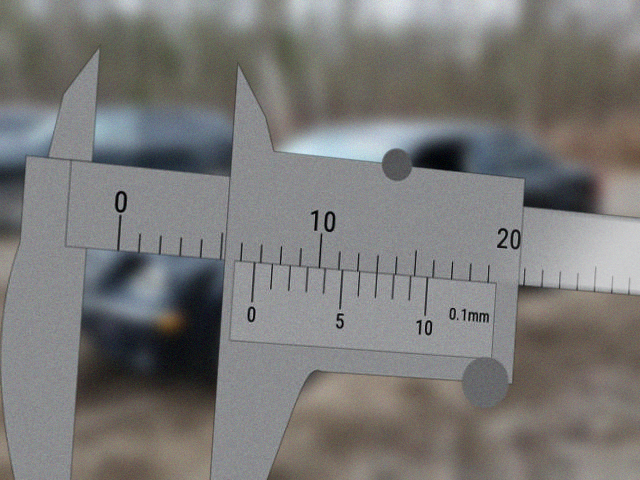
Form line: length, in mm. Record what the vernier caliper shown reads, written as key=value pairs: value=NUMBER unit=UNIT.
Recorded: value=6.7 unit=mm
